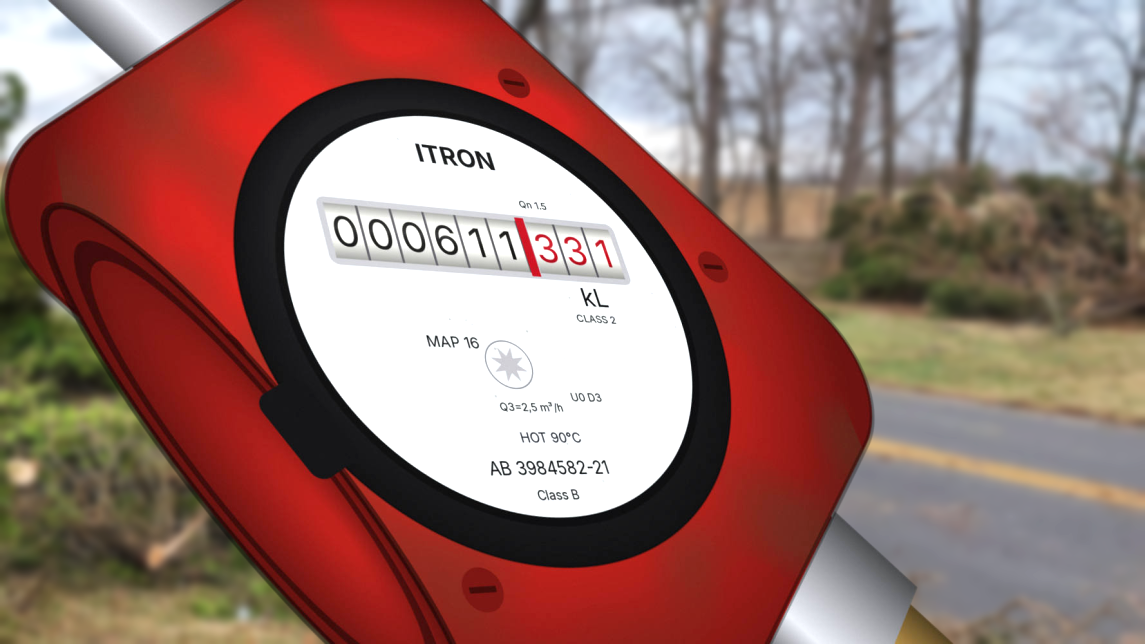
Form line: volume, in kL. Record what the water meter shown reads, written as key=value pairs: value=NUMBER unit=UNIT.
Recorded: value=611.331 unit=kL
